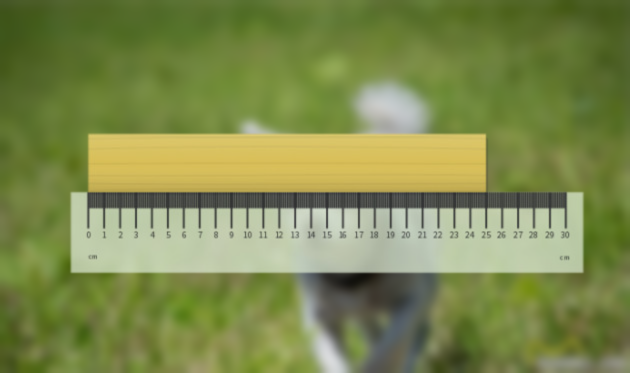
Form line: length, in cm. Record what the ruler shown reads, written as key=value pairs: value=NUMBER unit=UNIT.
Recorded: value=25 unit=cm
